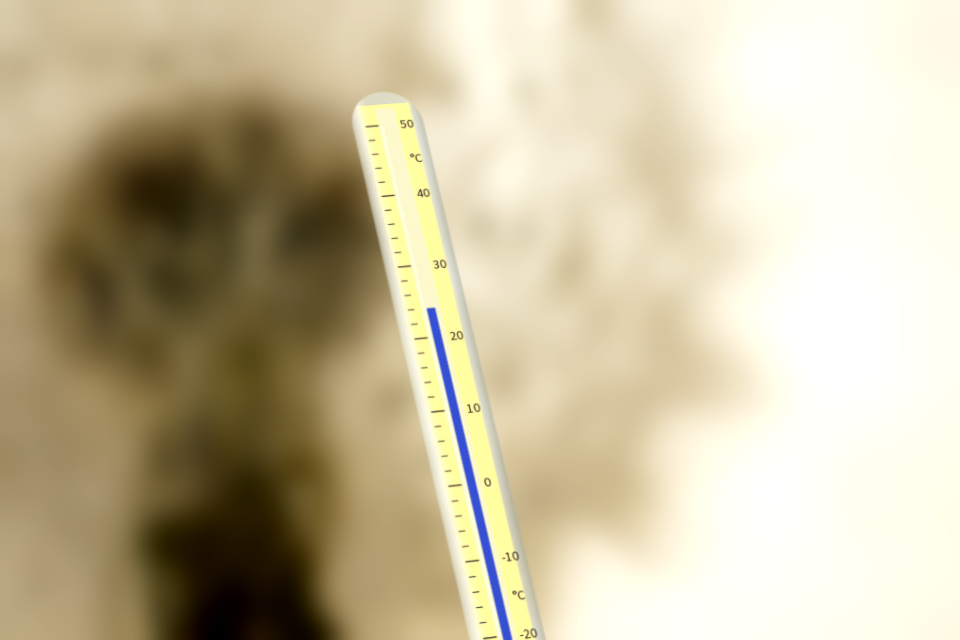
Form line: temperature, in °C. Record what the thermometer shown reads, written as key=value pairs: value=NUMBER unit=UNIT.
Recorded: value=24 unit=°C
